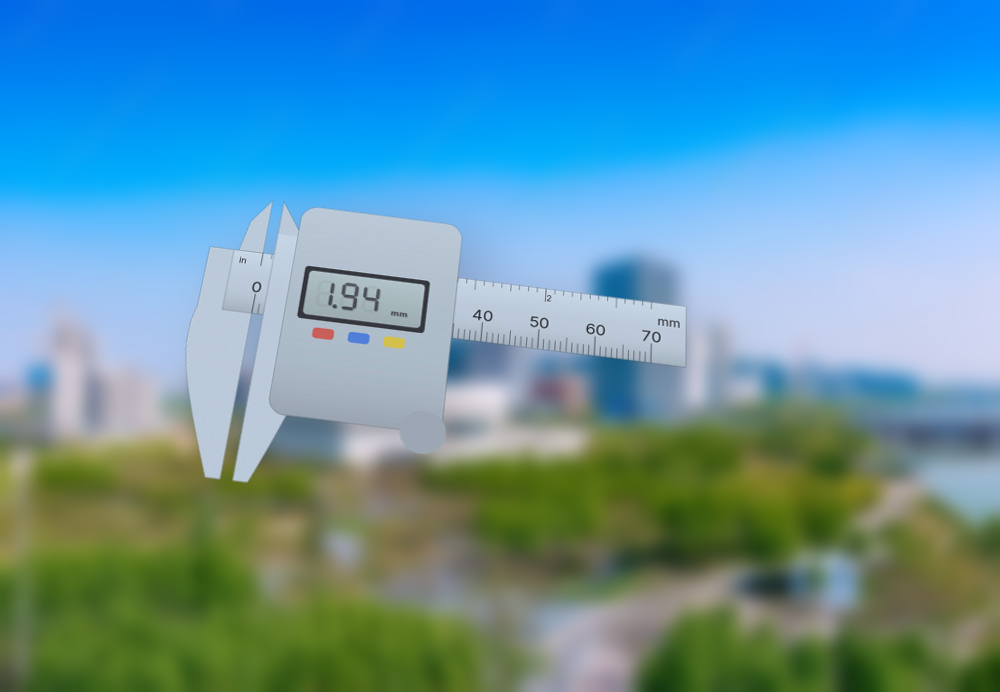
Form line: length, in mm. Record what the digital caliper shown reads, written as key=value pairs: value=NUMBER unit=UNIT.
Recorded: value=1.94 unit=mm
